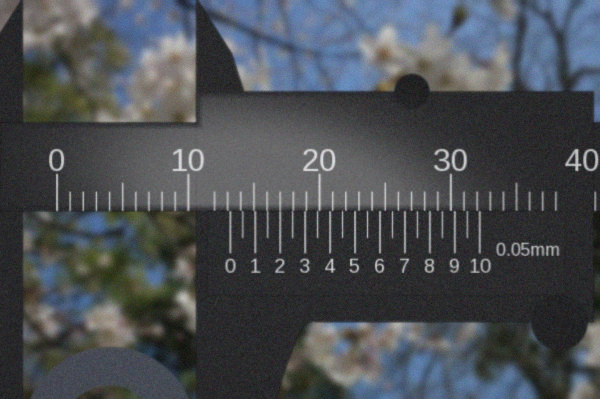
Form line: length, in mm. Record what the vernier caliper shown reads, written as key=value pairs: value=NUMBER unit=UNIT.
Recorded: value=13.2 unit=mm
